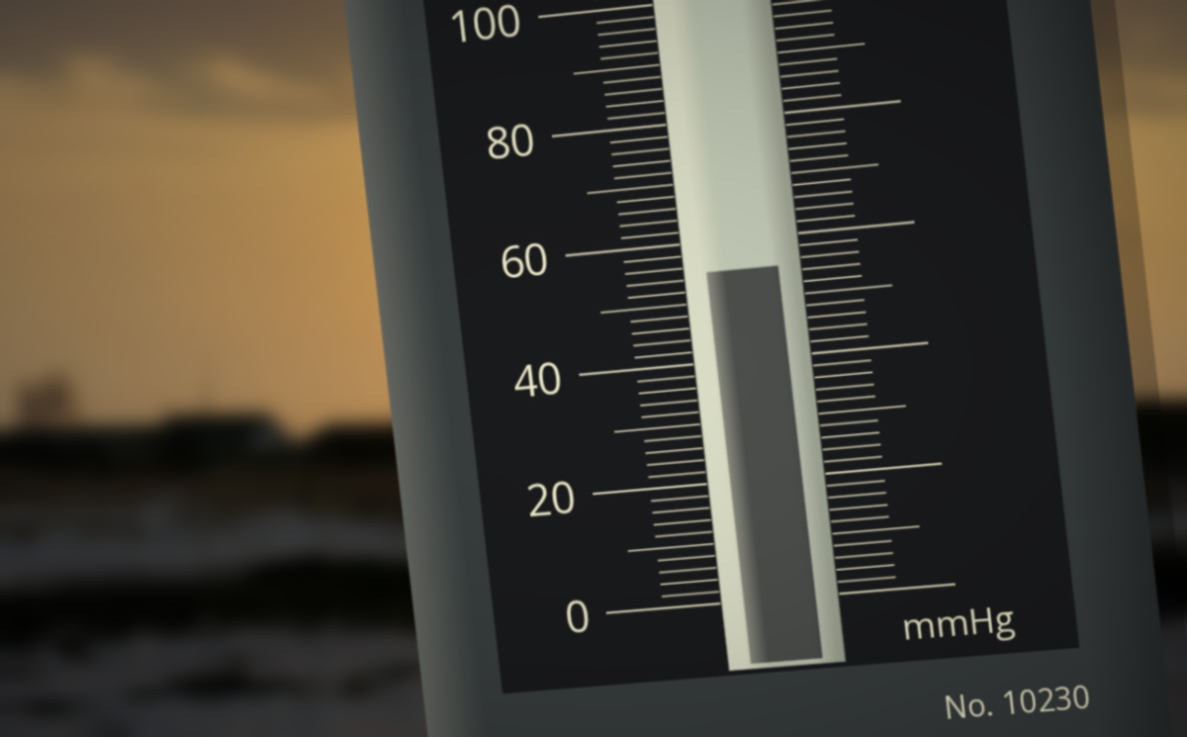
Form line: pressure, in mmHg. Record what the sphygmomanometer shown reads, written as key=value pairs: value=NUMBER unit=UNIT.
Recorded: value=55 unit=mmHg
